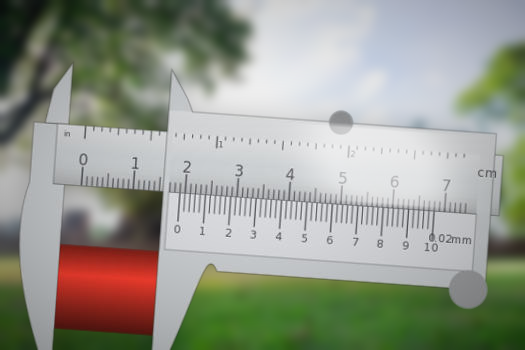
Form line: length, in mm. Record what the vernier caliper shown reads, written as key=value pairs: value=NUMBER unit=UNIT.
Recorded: value=19.0 unit=mm
